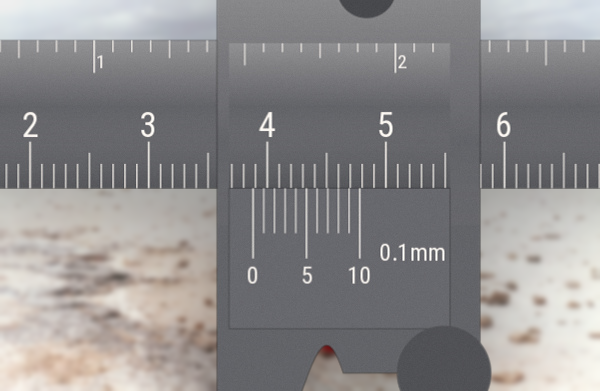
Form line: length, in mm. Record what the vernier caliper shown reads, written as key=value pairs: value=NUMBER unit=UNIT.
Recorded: value=38.8 unit=mm
